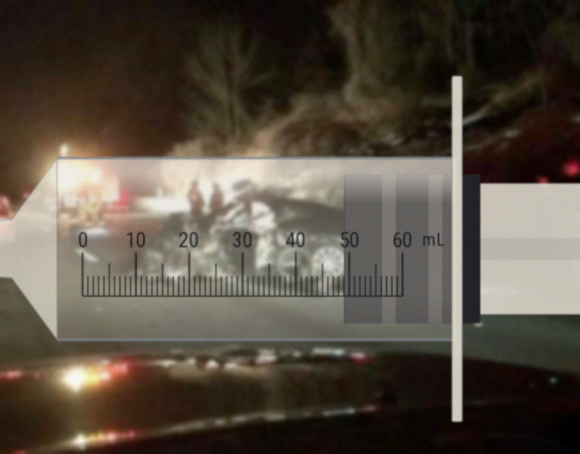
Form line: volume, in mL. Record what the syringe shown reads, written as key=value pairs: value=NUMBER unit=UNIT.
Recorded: value=49 unit=mL
